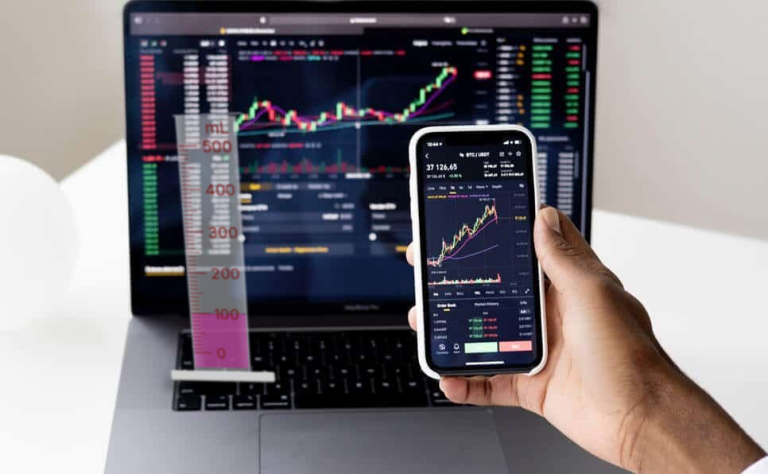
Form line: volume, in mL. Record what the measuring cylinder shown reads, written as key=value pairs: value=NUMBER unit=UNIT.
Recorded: value=100 unit=mL
